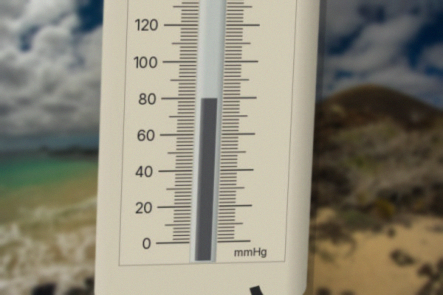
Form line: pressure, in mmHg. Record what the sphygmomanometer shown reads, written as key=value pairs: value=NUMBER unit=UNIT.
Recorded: value=80 unit=mmHg
